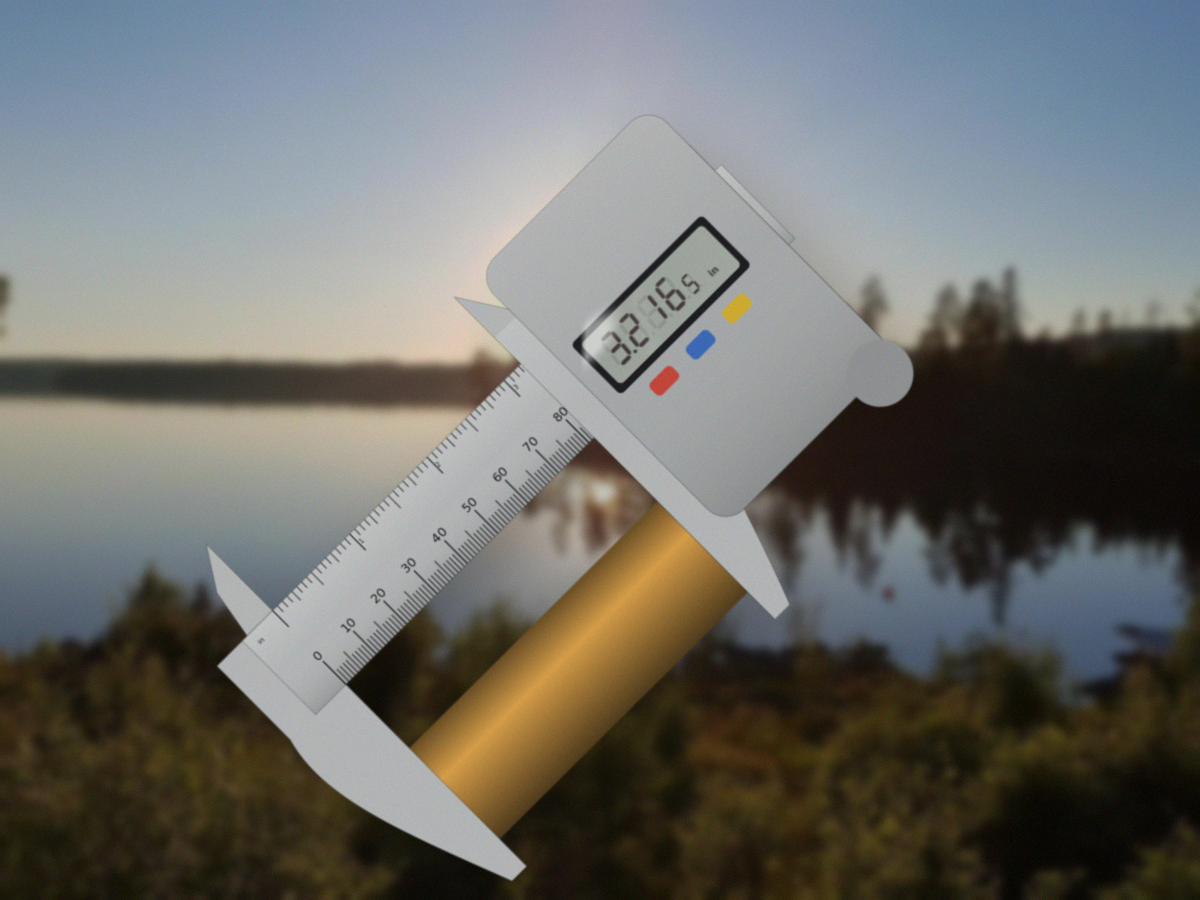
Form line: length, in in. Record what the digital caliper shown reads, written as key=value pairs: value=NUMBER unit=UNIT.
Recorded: value=3.2165 unit=in
